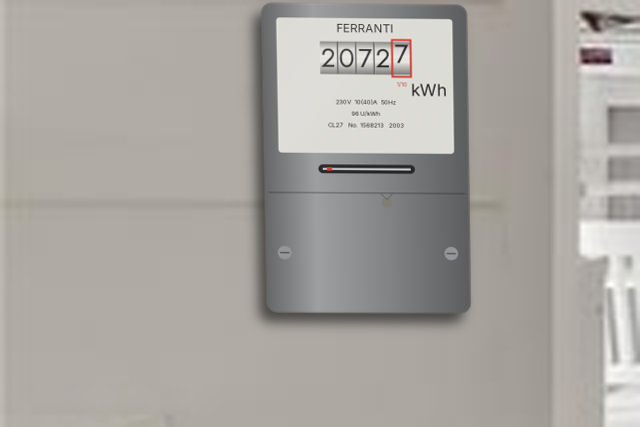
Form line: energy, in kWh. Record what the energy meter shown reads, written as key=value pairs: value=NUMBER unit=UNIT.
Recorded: value=2072.7 unit=kWh
